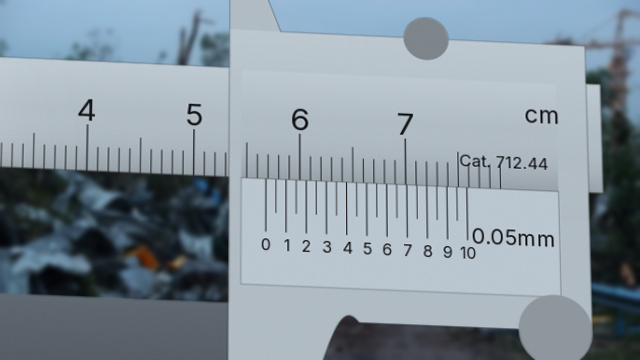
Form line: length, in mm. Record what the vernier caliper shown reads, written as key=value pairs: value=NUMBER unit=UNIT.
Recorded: value=56.8 unit=mm
